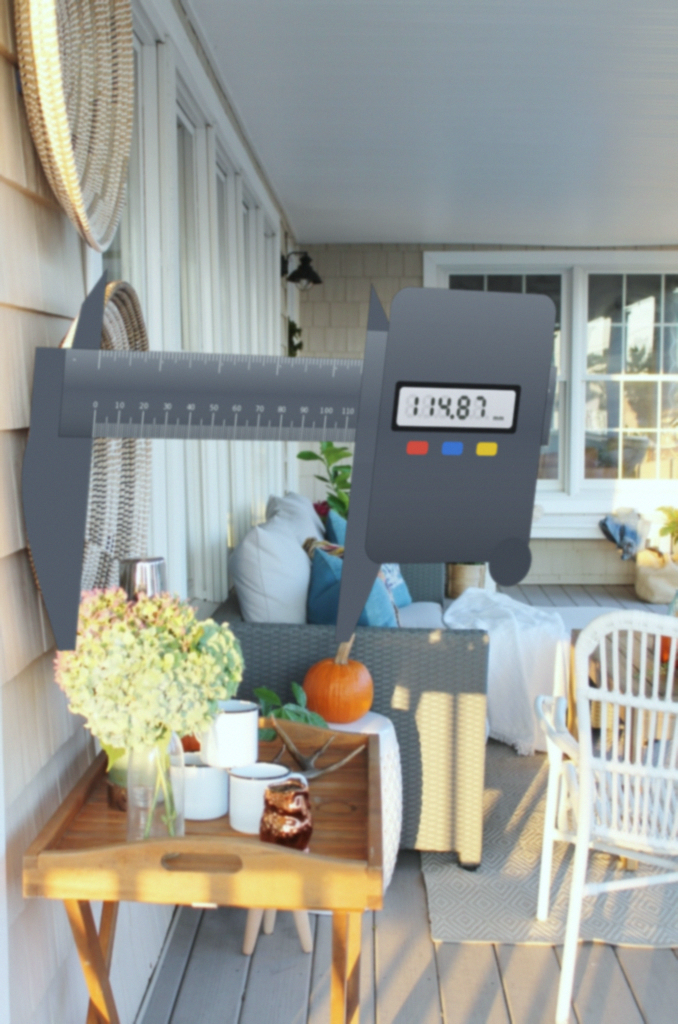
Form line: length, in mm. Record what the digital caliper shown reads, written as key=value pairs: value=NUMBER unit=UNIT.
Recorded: value=114.87 unit=mm
